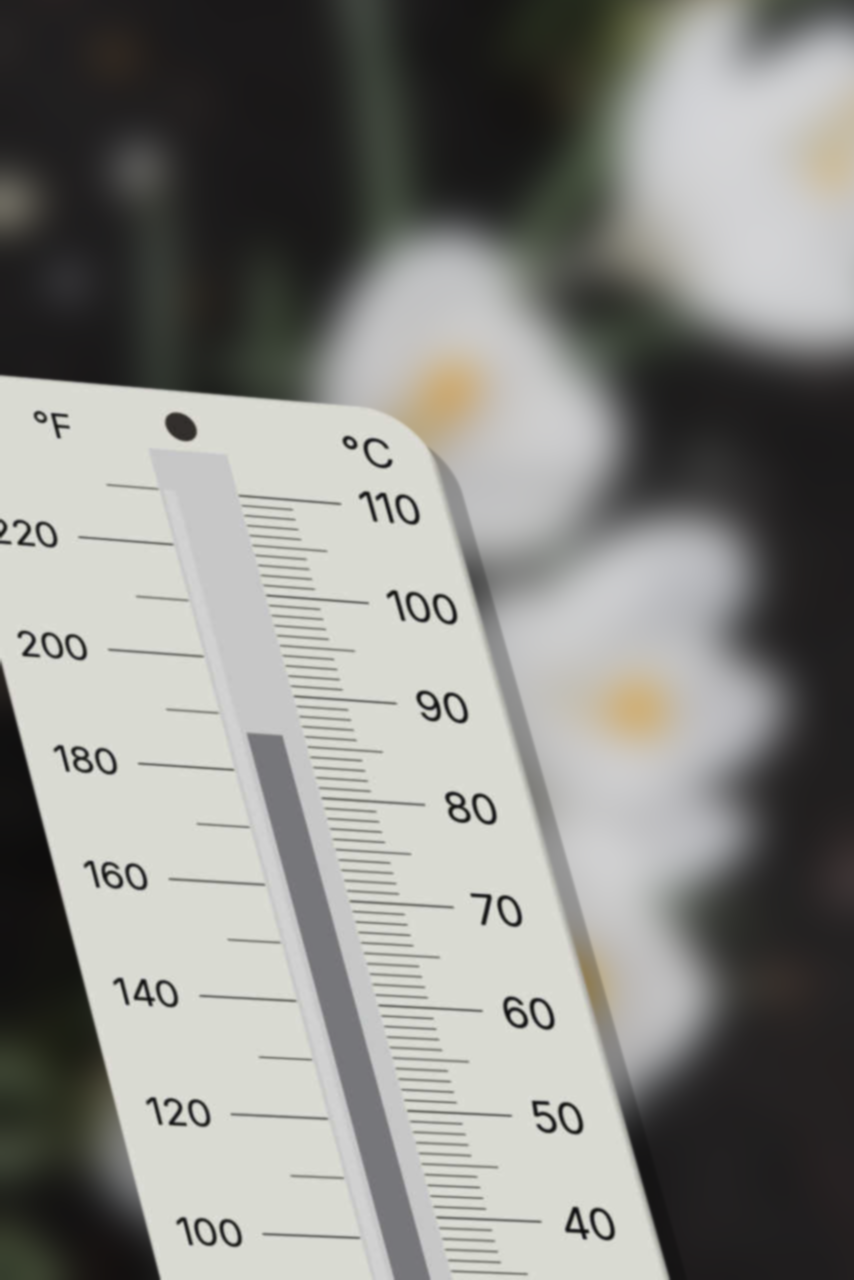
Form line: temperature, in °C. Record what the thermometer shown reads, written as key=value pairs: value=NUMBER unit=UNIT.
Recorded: value=86 unit=°C
